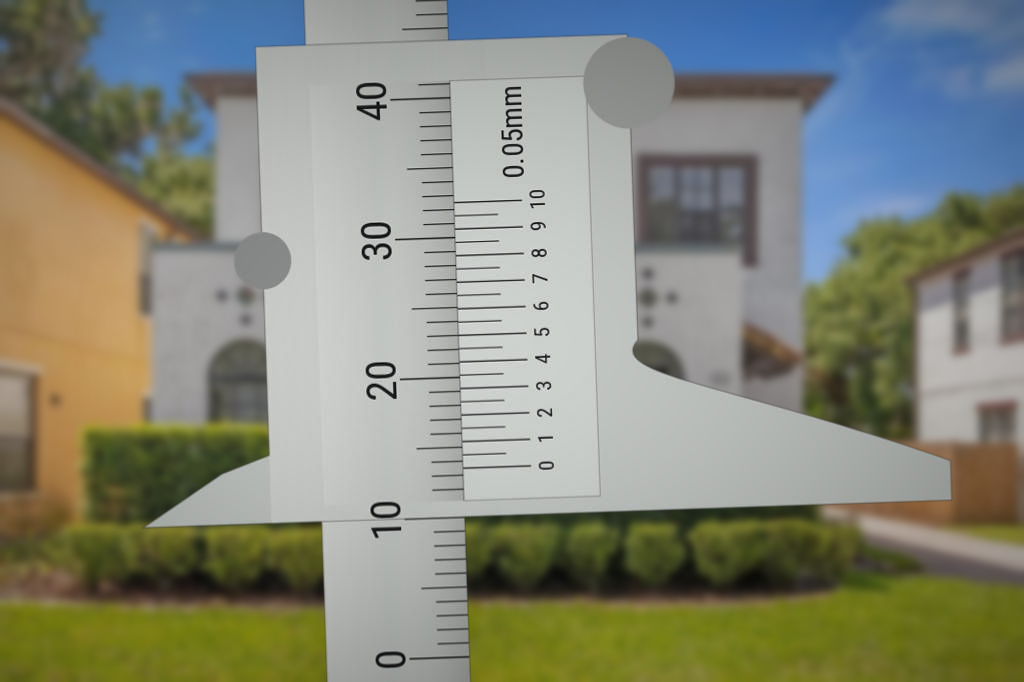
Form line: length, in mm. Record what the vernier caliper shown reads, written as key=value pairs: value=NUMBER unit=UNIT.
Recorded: value=13.5 unit=mm
